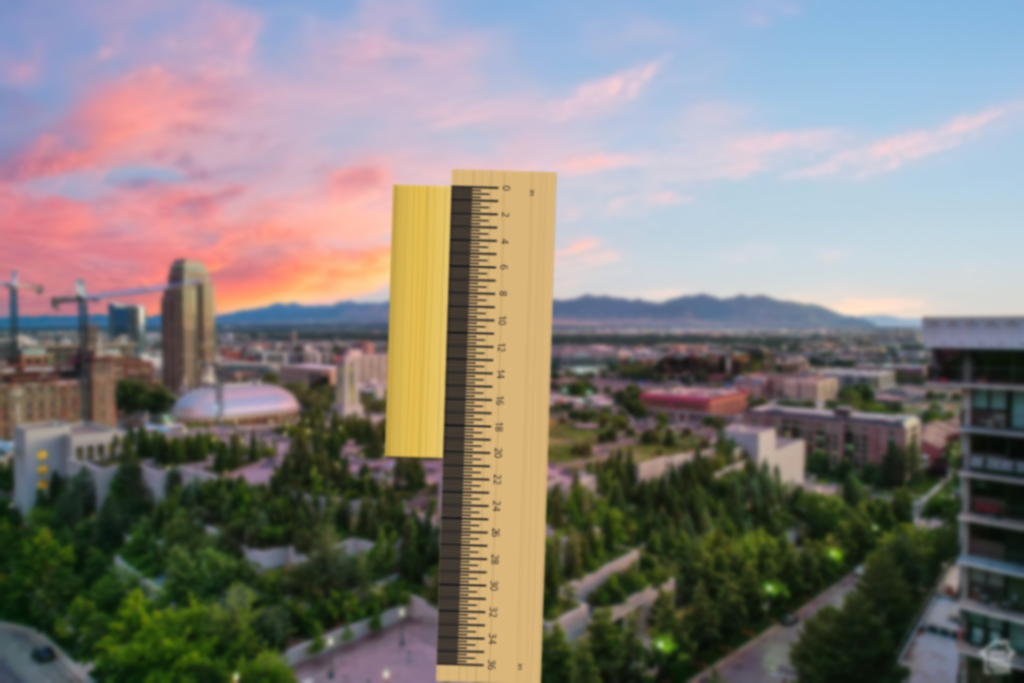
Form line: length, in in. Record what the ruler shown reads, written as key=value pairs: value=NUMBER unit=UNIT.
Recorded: value=20.5 unit=in
